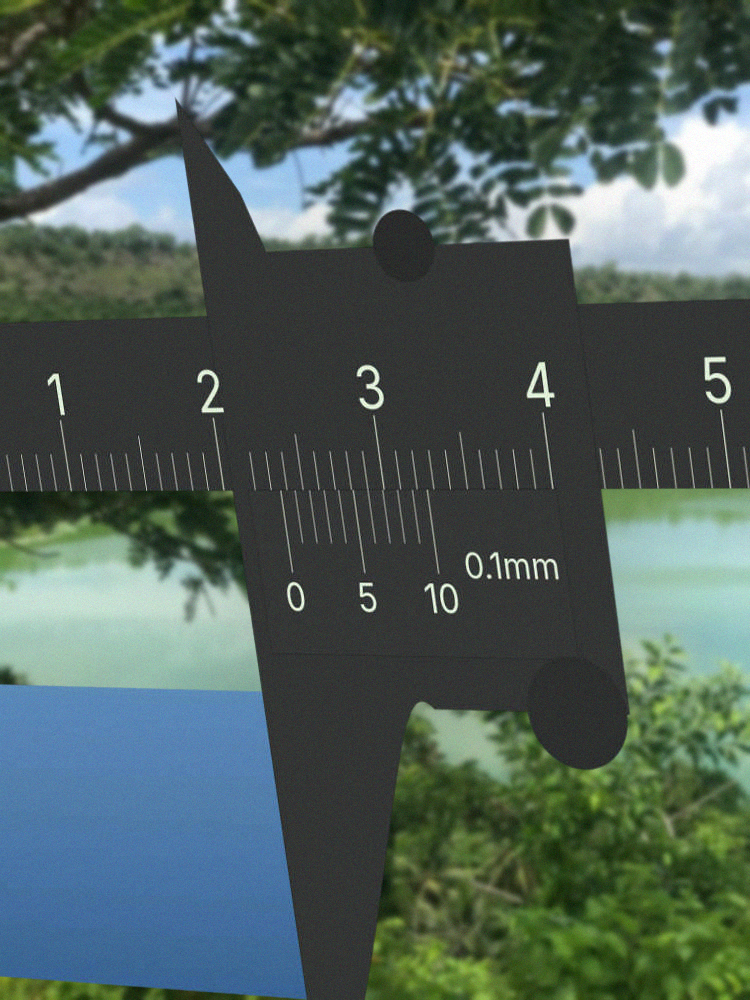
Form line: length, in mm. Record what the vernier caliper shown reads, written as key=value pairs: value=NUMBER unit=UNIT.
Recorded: value=23.6 unit=mm
